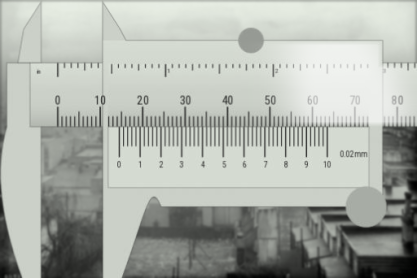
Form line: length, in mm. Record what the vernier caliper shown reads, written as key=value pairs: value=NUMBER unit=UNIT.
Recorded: value=14.5 unit=mm
